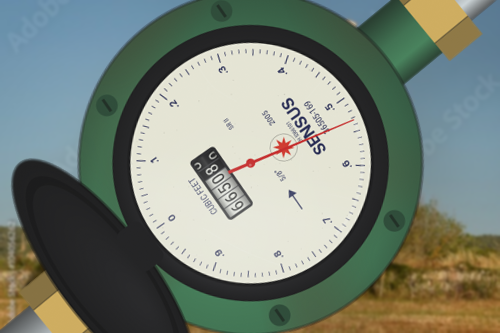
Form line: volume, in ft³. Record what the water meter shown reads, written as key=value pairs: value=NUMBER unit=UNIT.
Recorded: value=665088.53 unit=ft³
